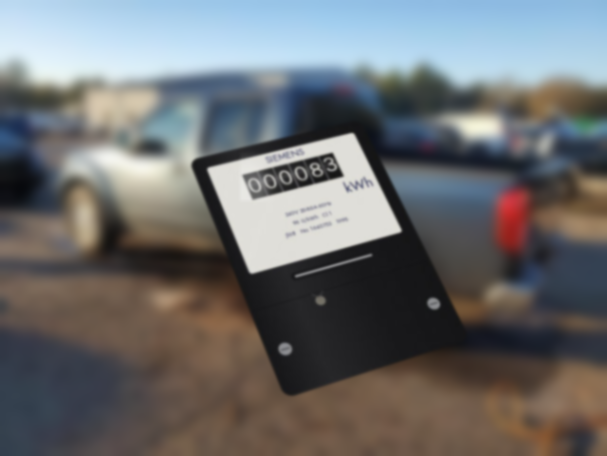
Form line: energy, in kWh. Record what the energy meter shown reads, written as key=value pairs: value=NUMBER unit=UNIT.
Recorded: value=83 unit=kWh
